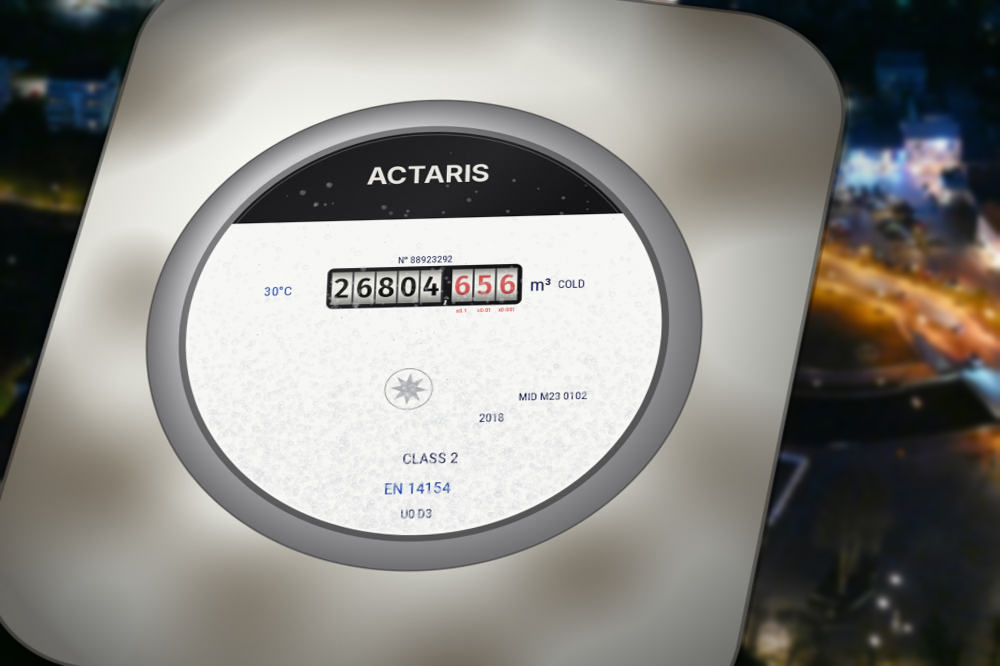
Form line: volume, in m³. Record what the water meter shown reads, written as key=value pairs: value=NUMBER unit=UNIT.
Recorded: value=26804.656 unit=m³
